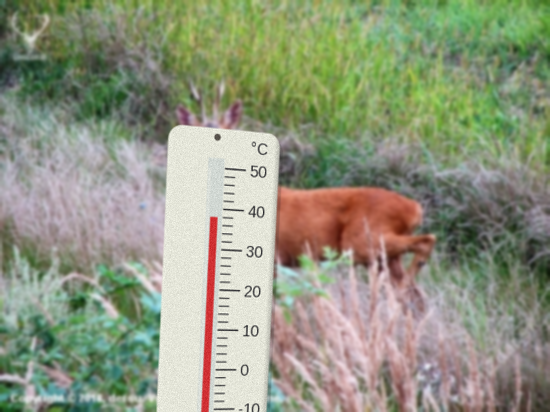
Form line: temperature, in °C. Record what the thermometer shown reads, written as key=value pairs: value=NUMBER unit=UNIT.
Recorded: value=38 unit=°C
